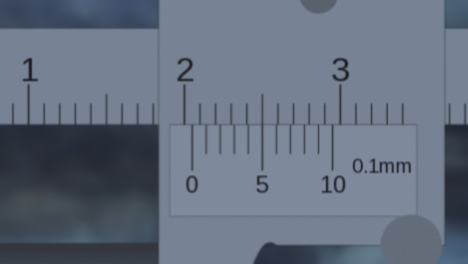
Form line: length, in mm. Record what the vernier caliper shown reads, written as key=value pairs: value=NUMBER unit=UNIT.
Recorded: value=20.5 unit=mm
